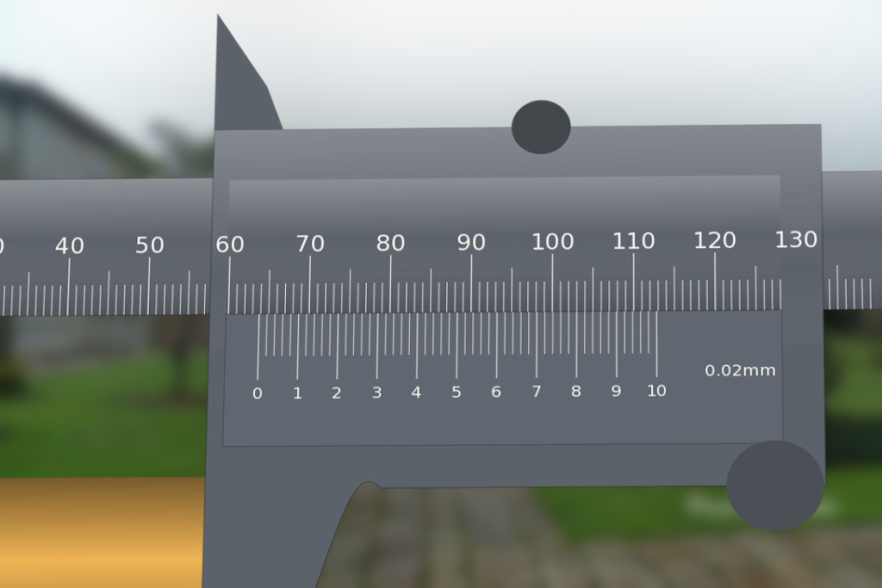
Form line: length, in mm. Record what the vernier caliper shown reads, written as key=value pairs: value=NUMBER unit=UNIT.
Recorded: value=63.8 unit=mm
